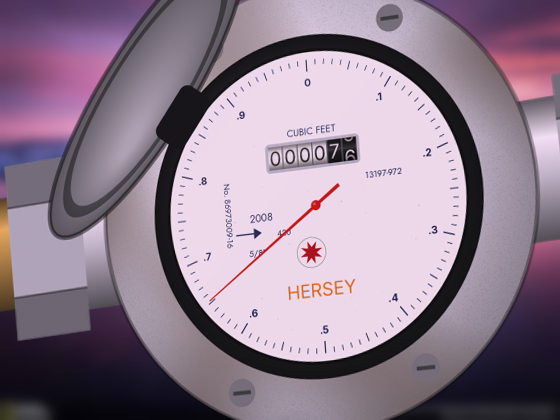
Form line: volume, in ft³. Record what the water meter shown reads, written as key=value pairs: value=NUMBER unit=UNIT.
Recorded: value=75.65 unit=ft³
